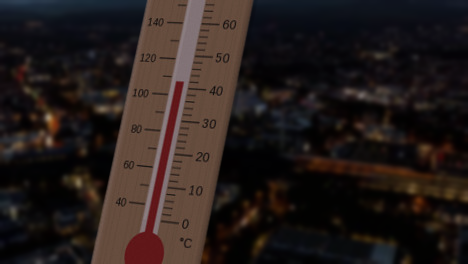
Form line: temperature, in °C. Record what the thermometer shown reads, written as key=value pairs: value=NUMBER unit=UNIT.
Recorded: value=42 unit=°C
